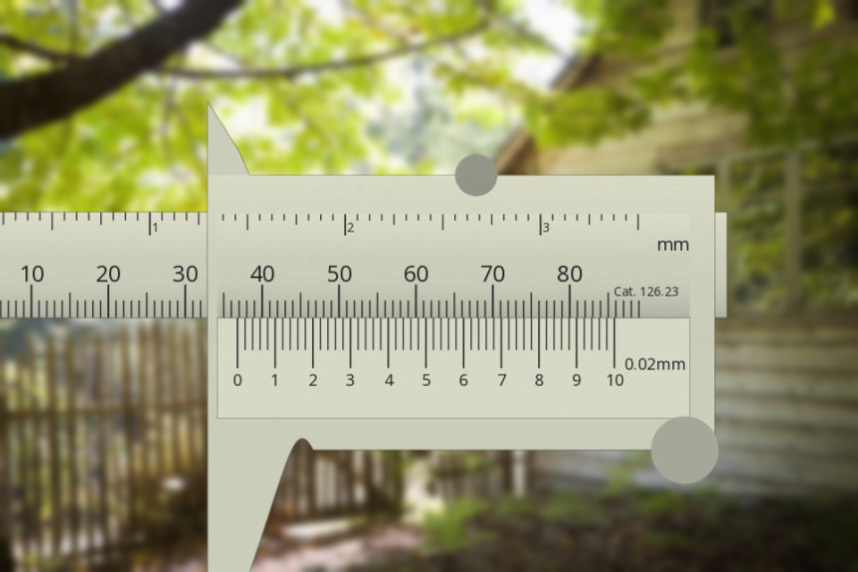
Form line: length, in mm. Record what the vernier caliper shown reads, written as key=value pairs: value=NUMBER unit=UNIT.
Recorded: value=36.8 unit=mm
